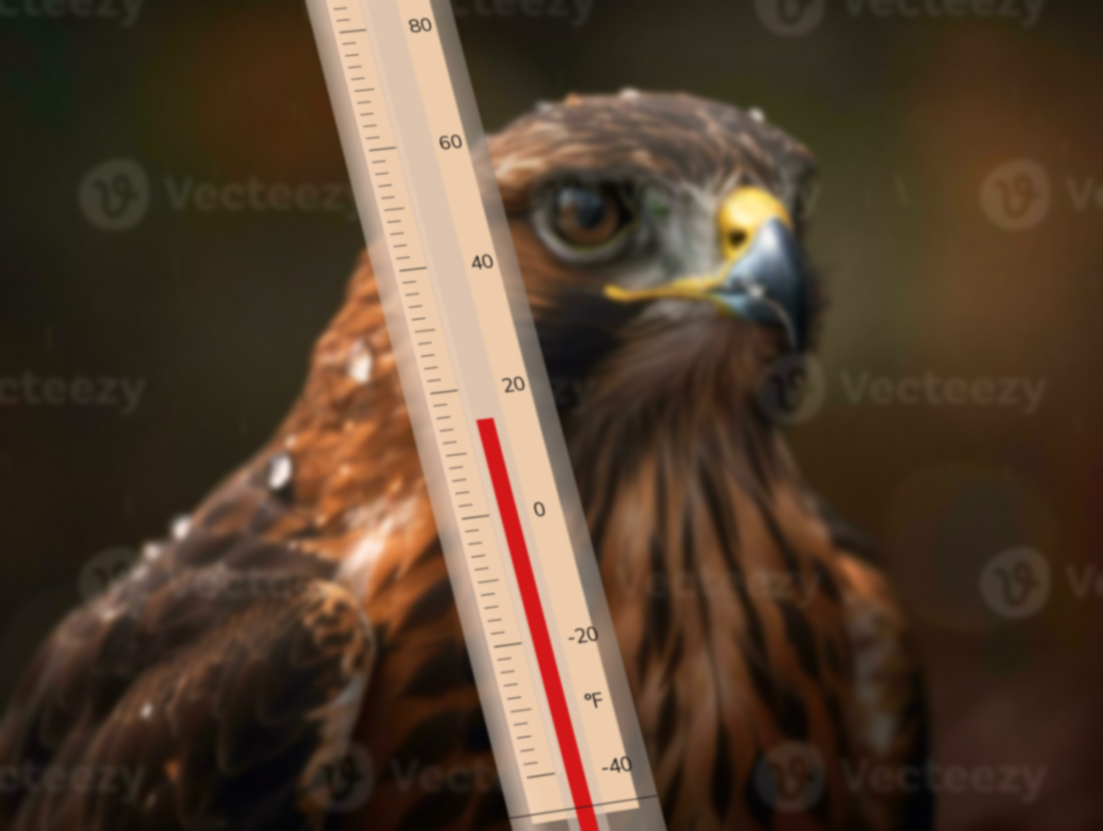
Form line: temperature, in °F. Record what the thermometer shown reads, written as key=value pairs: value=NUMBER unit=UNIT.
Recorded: value=15 unit=°F
